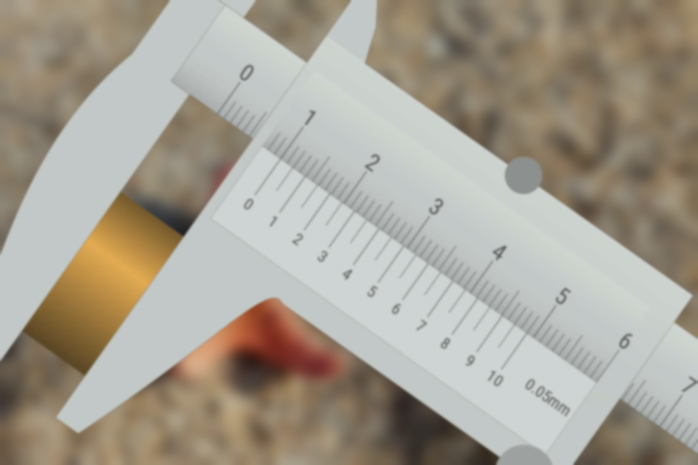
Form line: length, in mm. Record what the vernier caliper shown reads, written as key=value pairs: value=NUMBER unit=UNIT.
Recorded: value=10.0 unit=mm
